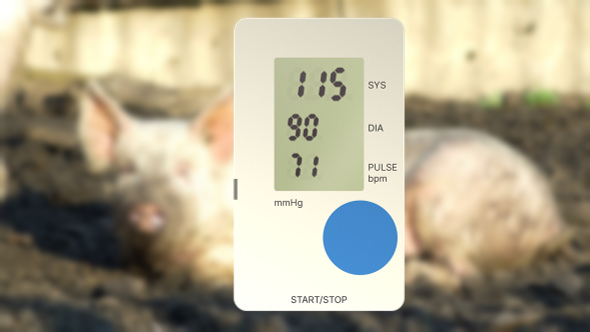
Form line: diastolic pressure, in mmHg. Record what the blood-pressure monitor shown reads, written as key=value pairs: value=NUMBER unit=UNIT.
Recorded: value=90 unit=mmHg
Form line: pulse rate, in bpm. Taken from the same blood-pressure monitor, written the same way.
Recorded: value=71 unit=bpm
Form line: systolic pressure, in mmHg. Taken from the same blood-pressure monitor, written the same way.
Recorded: value=115 unit=mmHg
